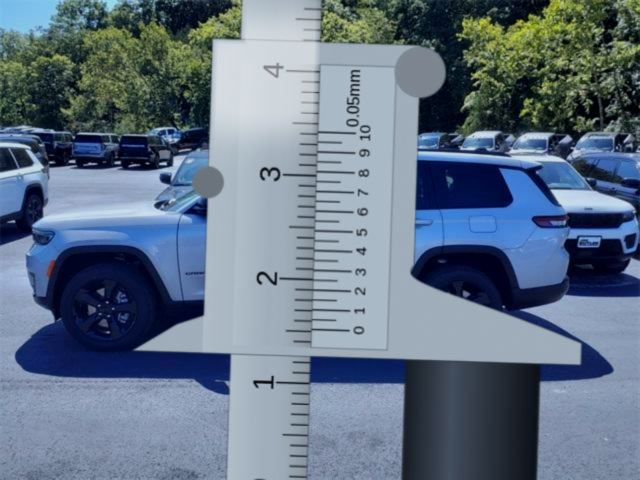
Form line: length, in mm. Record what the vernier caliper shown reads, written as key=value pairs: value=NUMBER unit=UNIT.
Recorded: value=15.2 unit=mm
